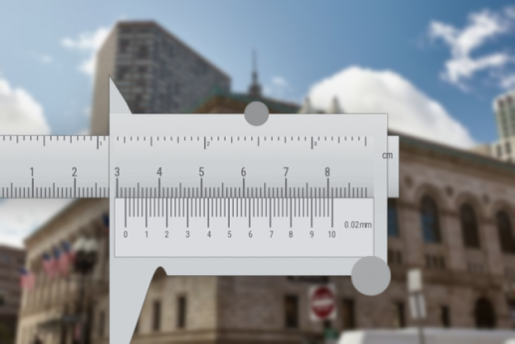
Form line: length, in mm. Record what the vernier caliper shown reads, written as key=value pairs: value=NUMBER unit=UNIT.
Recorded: value=32.0 unit=mm
